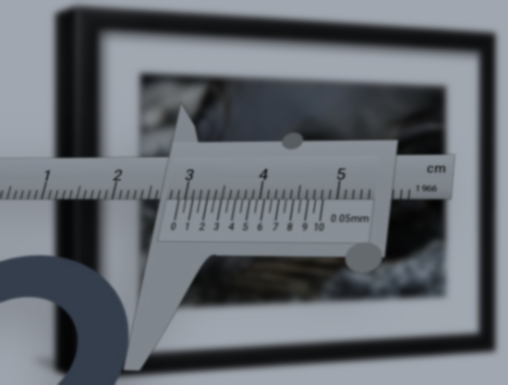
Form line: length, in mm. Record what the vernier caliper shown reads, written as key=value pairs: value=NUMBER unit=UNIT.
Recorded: value=29.2 unit=mm
